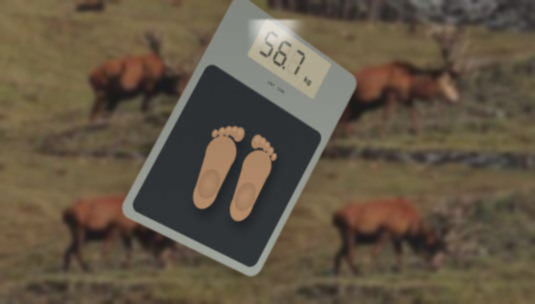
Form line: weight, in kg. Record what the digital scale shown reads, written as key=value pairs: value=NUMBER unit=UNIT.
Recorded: value=56.7 unit=kg
